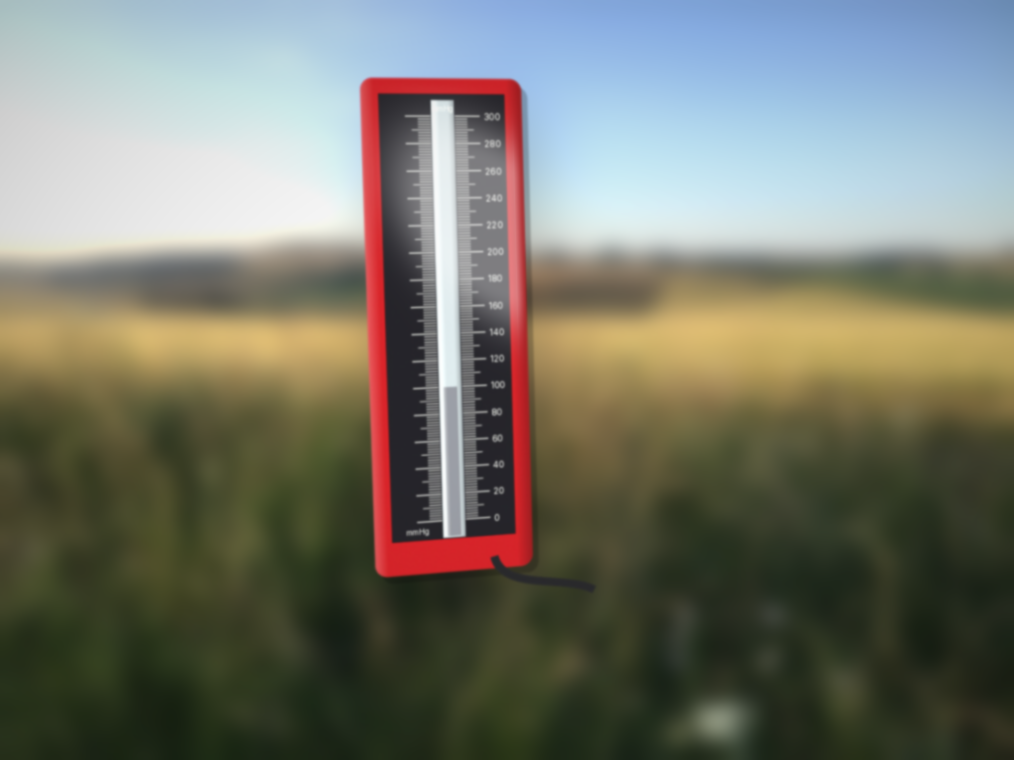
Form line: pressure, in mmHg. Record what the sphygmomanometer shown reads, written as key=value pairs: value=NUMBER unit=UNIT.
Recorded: value=100 unit=mmHg
